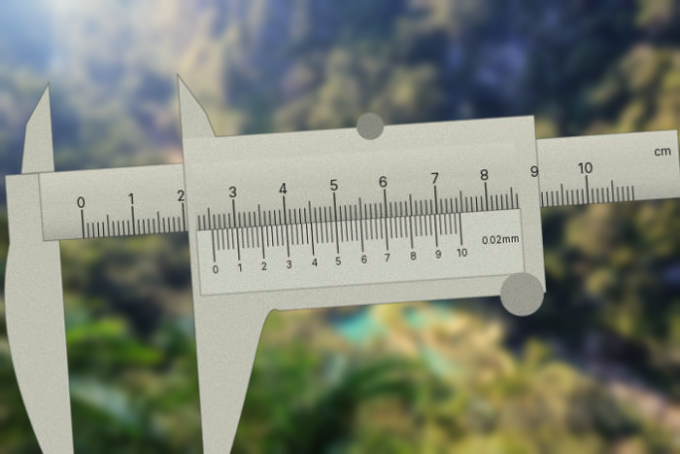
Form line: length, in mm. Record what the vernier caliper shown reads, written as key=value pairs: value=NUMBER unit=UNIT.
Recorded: value=25.5 unit=mm
